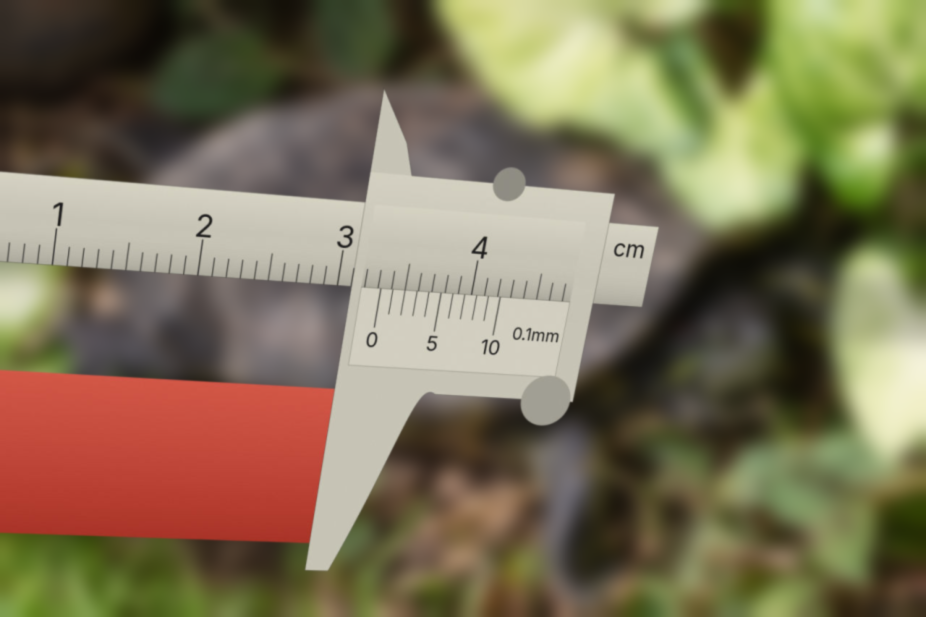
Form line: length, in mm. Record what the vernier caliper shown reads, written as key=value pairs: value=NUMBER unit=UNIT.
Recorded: value=33.2 unit=mm
